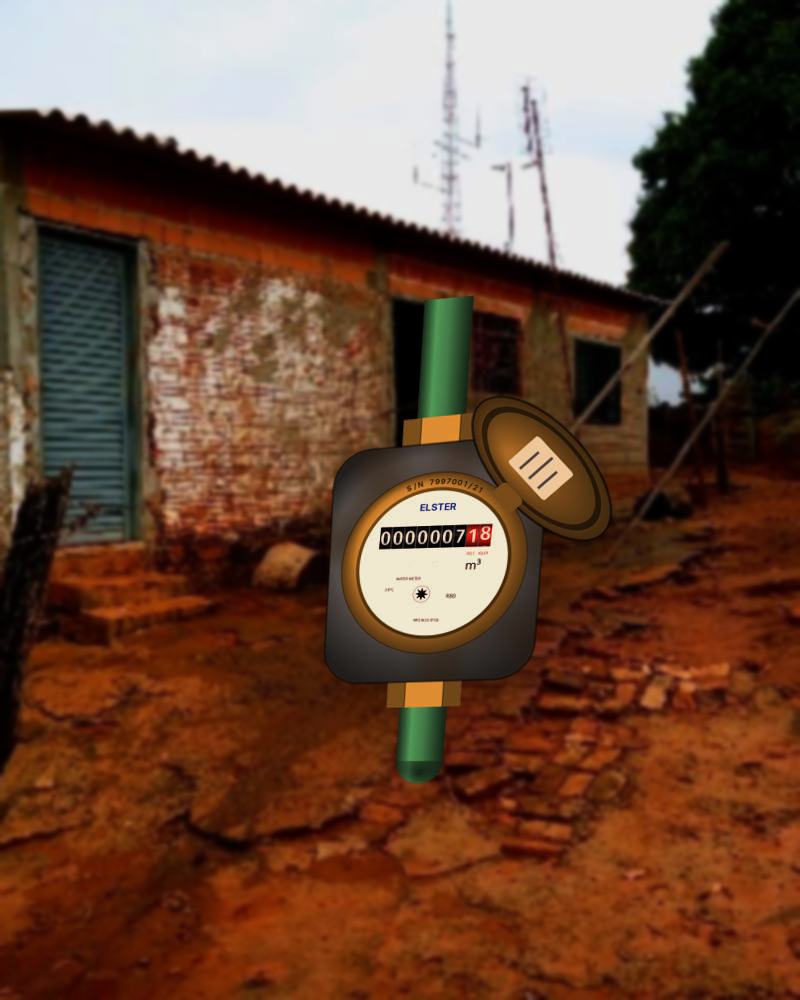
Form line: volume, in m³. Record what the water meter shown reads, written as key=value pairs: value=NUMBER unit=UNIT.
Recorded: value=7.18 unit=m³
